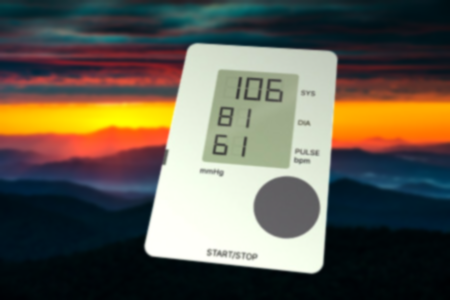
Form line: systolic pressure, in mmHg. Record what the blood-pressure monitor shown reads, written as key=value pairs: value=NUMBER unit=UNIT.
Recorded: value=106 unit=mmHg
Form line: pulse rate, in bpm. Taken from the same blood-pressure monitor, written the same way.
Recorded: value=61 unit=bpm
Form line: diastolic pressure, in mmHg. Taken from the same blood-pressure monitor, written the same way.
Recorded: value=81 unit=mmHg
